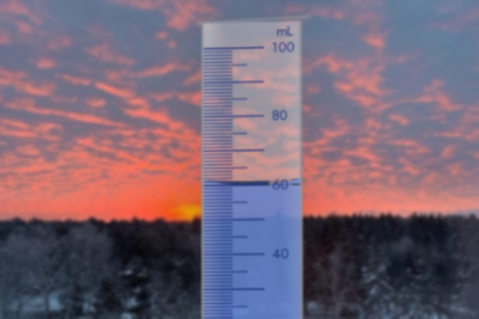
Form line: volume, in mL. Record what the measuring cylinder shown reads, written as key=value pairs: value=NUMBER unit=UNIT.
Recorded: value=60 unit=mL
